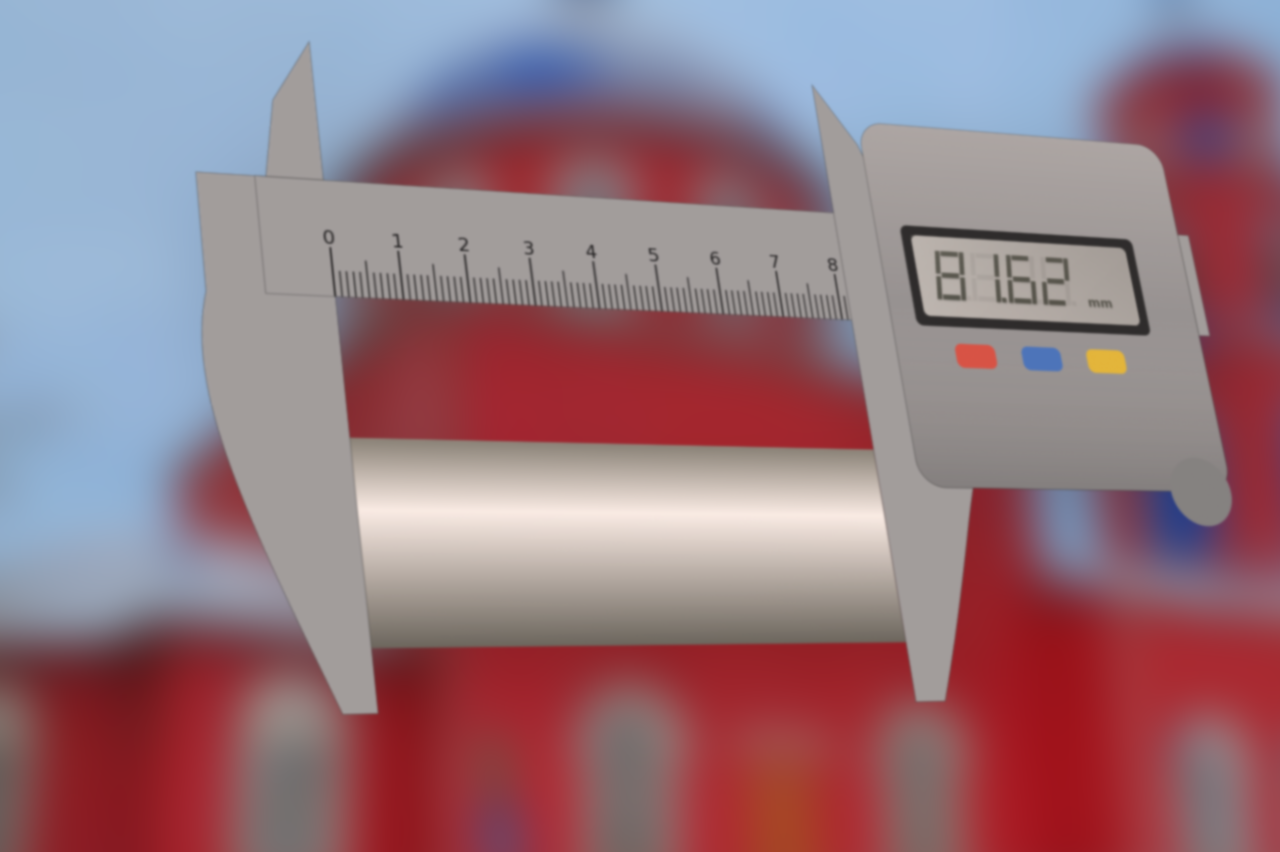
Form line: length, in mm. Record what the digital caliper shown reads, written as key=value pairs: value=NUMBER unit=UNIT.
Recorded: value=81.62 unit=mm
